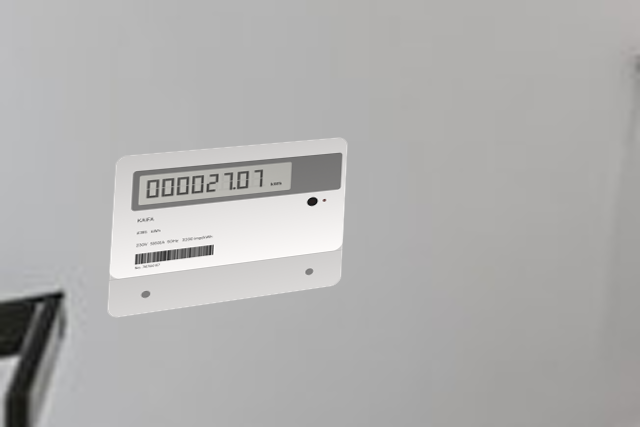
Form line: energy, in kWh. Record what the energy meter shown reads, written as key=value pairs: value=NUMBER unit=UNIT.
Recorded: value=27.07 unit=kWh
